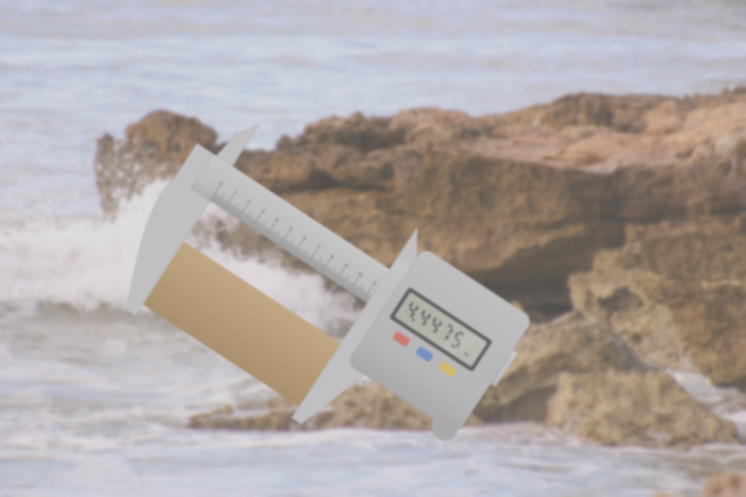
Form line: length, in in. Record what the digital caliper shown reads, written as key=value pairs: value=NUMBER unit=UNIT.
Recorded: value=4.4475 unit=in
